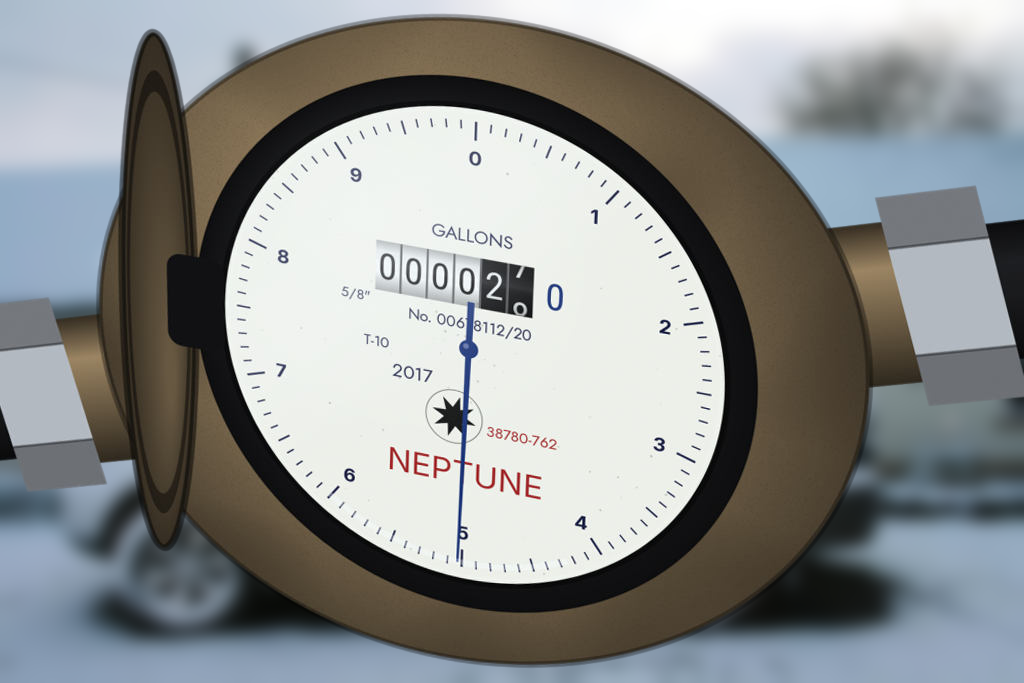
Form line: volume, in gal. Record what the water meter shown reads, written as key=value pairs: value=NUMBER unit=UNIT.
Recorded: value=275.0 unit=gal
